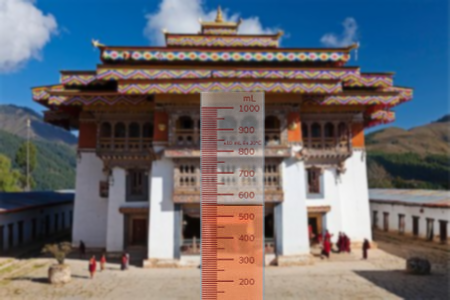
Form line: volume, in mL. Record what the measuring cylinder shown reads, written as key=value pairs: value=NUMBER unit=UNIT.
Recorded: value=550 unit=mL
